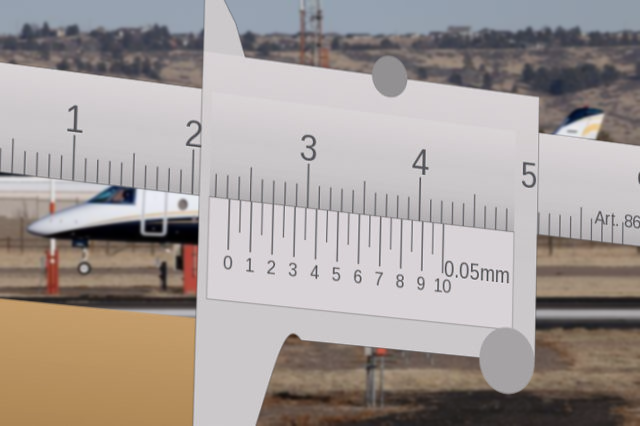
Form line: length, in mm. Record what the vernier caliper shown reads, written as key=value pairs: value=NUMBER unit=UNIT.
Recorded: value=23.2 unit=mm
